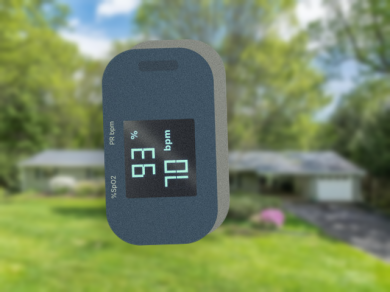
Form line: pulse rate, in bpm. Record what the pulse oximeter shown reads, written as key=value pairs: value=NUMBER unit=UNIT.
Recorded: value=70 unit=bpm
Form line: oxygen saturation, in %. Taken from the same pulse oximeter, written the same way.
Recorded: value=93 unit=%
